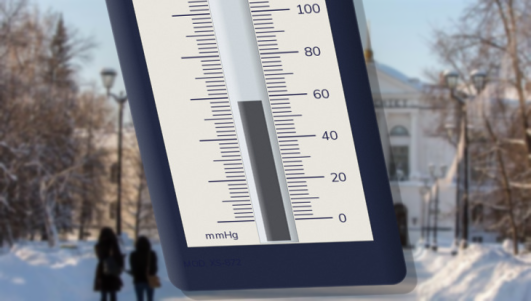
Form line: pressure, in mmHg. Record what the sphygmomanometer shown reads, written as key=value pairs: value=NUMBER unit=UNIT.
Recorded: value=58 unit=mmHg
